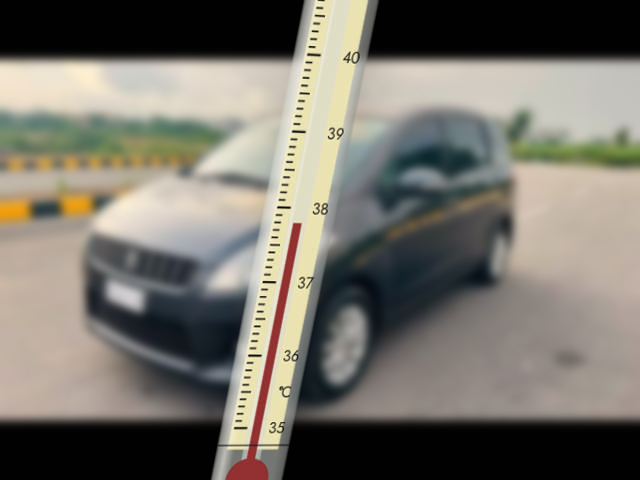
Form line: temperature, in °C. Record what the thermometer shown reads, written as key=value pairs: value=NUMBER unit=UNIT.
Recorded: value=37.8 unit=°C
